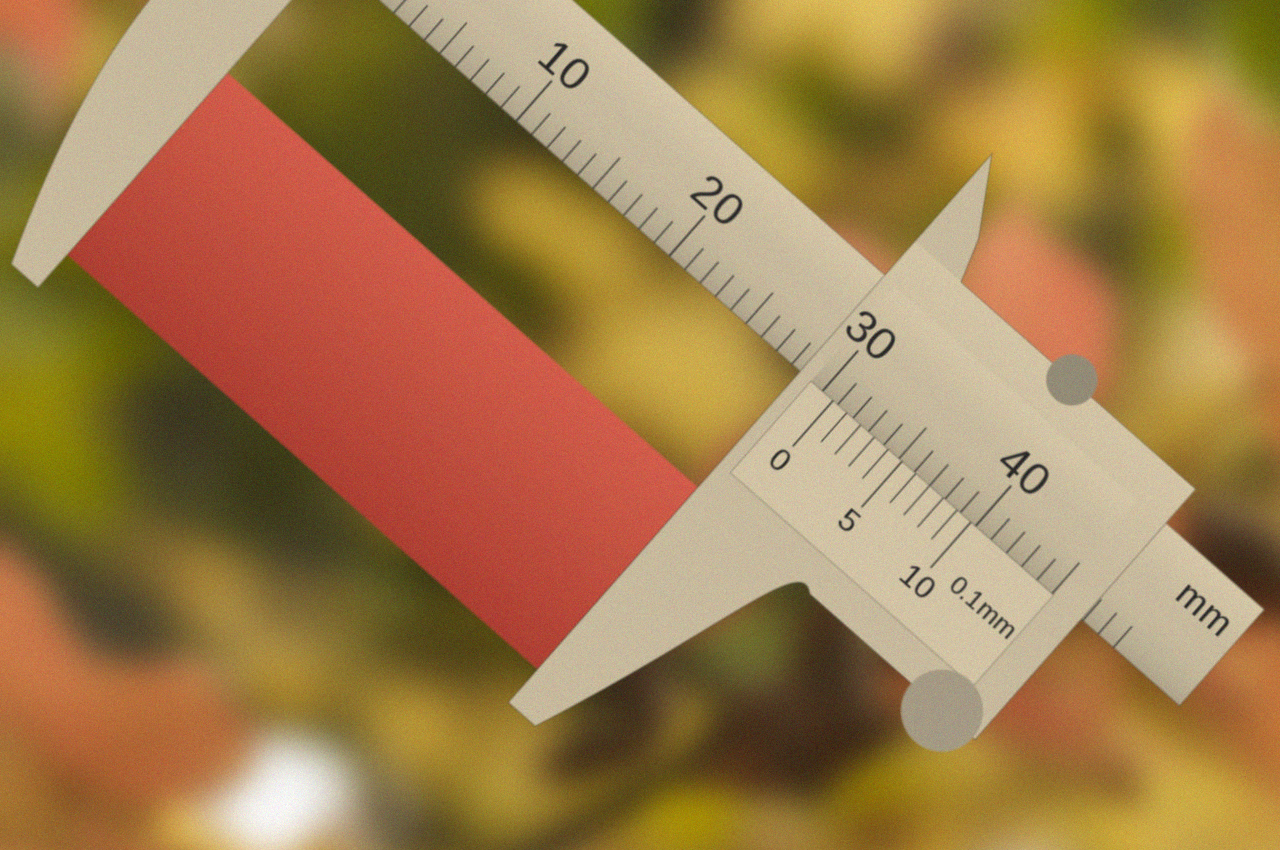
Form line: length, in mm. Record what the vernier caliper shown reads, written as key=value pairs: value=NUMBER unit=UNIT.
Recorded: value=30.7 unit=mm
